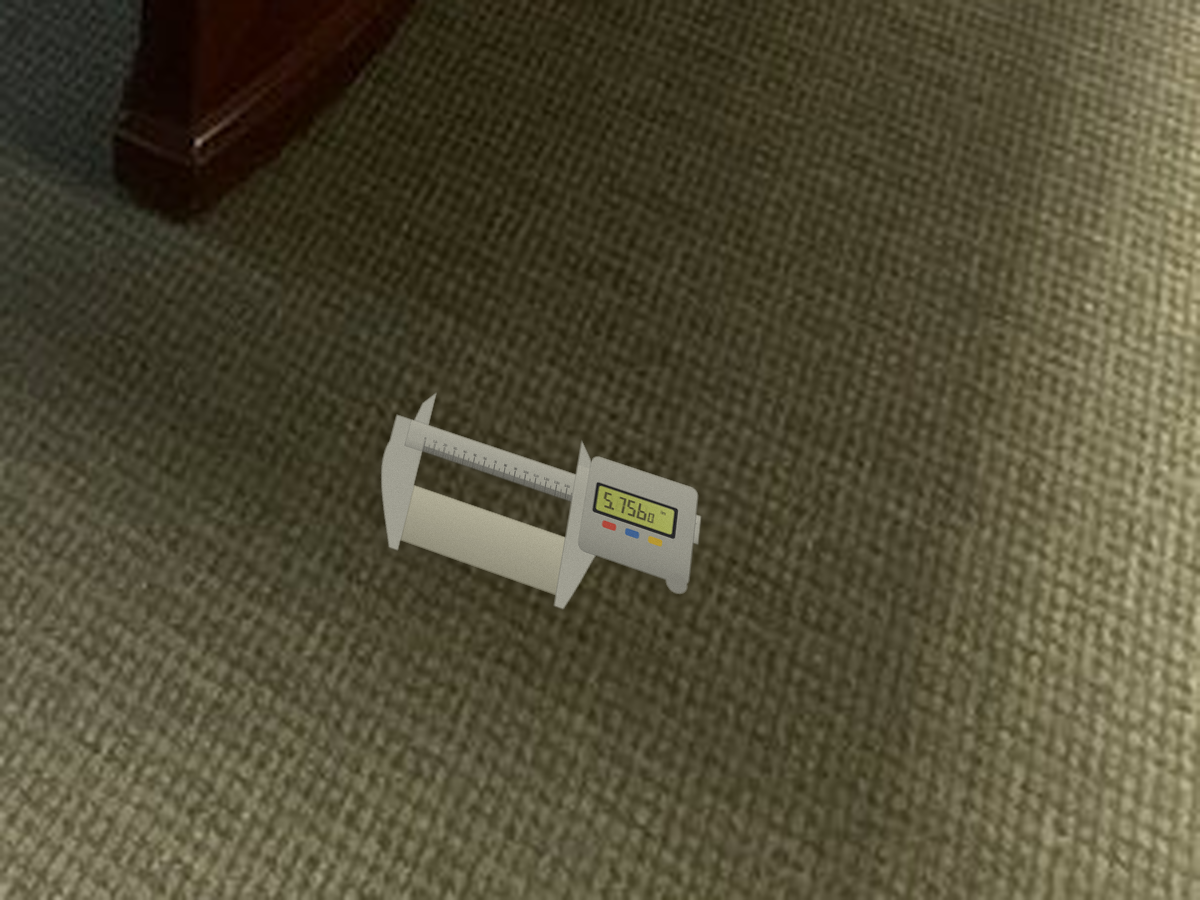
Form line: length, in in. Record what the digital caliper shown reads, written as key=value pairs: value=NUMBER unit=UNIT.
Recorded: value=5.7560 unit=in
